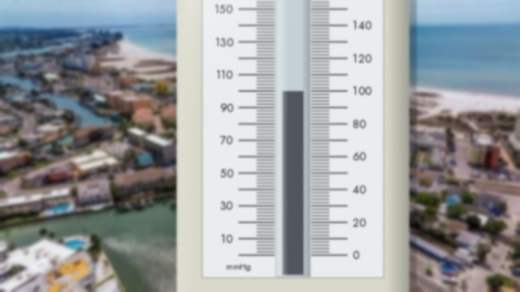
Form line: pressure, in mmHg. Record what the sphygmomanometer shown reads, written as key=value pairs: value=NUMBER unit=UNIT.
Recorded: value=100 unit=mmHg
